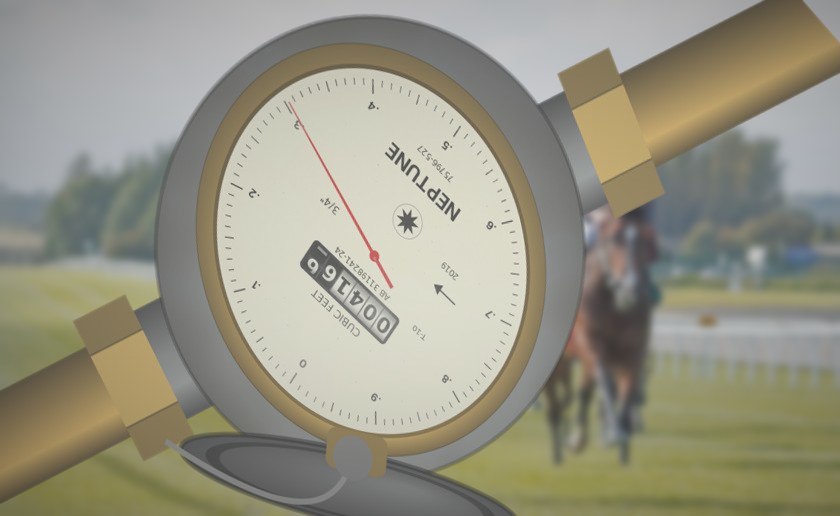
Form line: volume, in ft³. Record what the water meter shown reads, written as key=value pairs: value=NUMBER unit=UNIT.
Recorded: value=4166.30 unit=ft³
